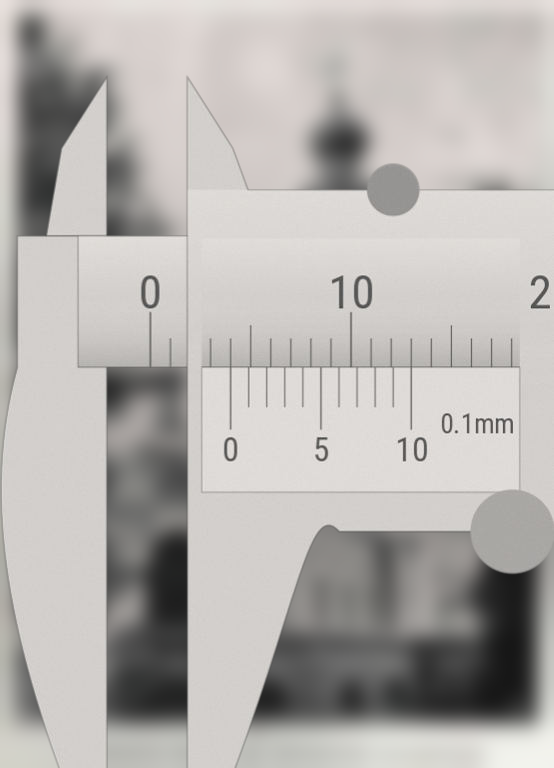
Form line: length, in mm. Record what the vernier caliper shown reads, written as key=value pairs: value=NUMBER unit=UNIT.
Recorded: value=4.0 unit=mm
